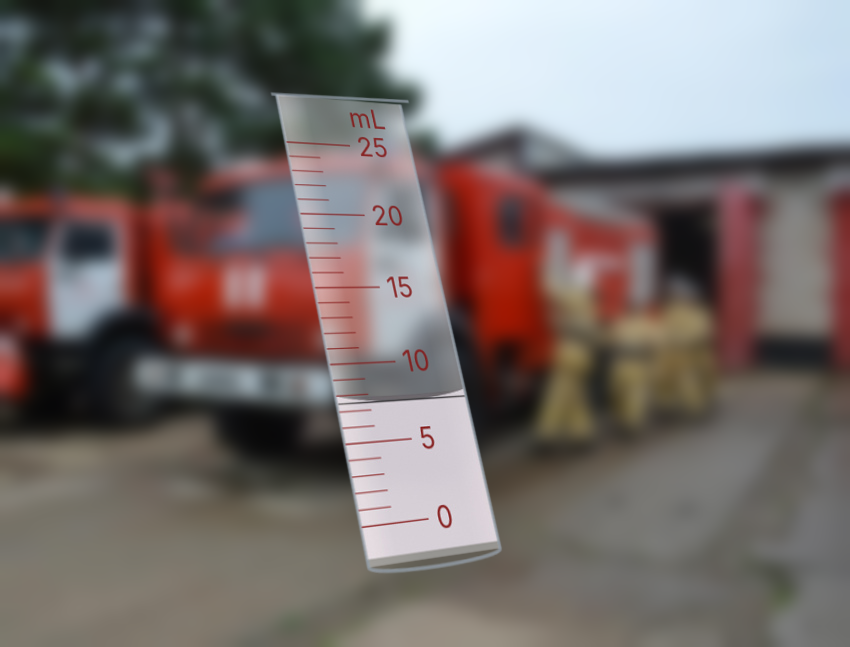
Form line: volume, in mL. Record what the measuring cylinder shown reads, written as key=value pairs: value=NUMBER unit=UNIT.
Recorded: value=7.5 unit=mL
